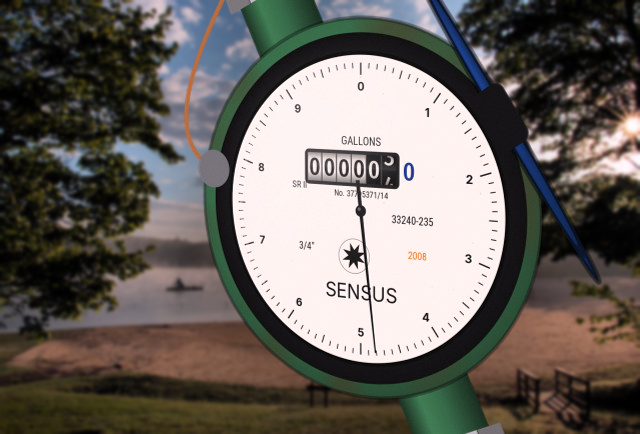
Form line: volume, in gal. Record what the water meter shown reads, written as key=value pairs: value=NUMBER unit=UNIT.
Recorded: value=34.8 unit=gal
